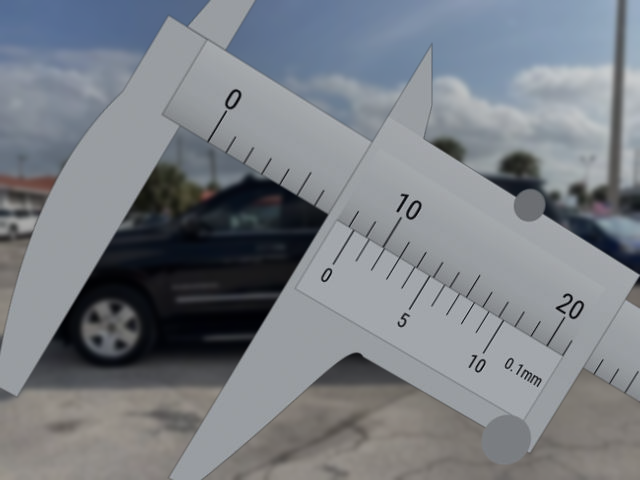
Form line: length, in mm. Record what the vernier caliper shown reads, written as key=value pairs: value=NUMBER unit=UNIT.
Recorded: value=8.3 unit=mm
